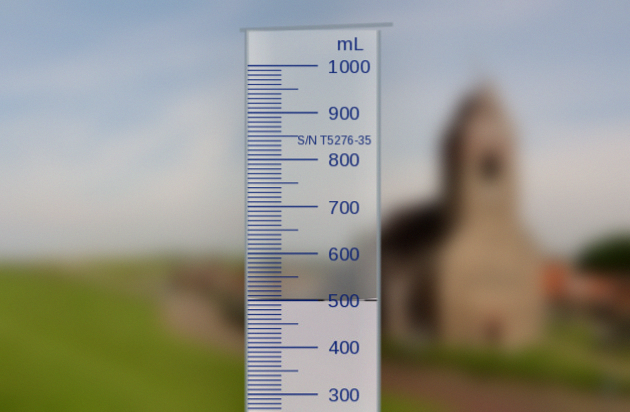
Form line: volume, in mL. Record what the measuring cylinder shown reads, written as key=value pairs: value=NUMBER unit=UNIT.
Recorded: value=500 unit=mL
